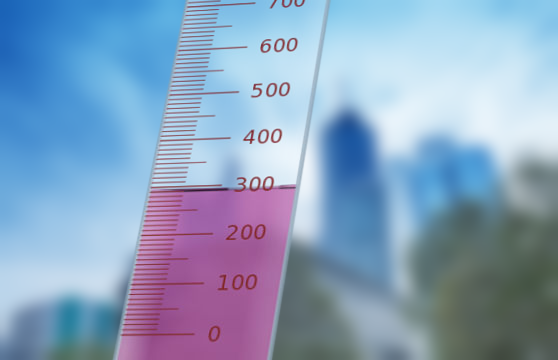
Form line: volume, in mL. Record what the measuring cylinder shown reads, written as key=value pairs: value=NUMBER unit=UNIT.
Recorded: value=290 unit=mL
